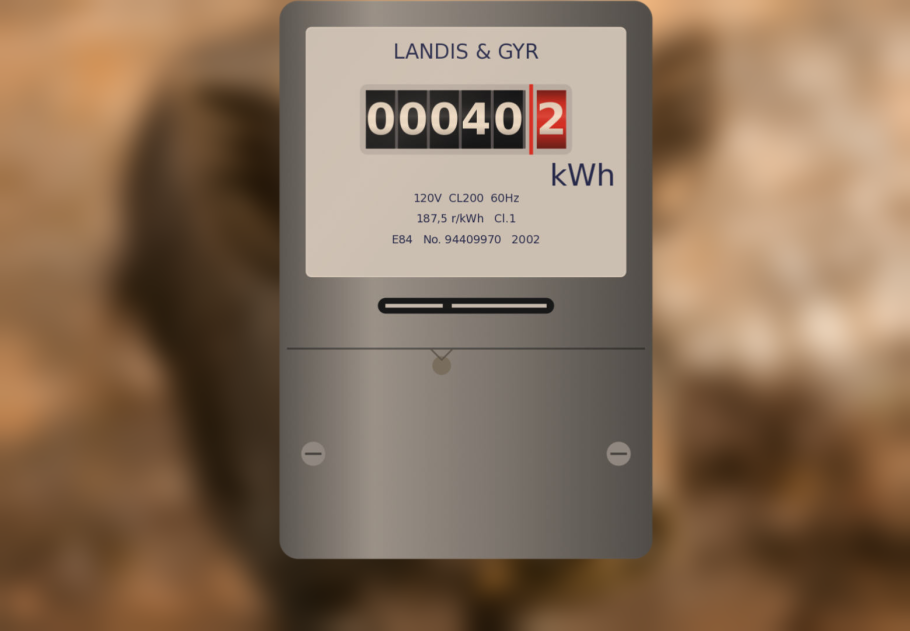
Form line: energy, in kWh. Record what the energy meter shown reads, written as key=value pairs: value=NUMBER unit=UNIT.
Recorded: value=40.2 unit=kWh
